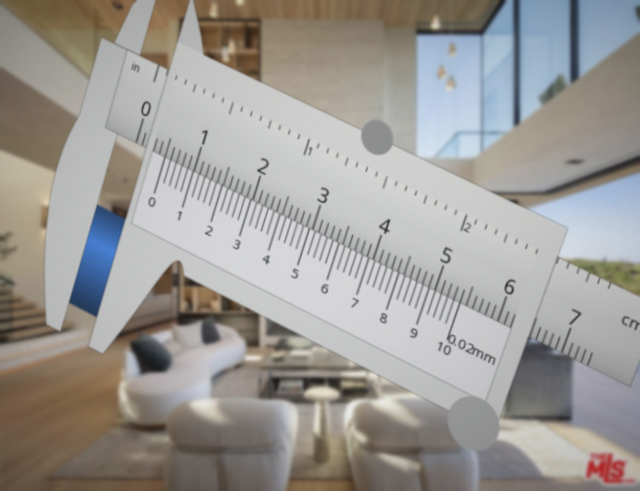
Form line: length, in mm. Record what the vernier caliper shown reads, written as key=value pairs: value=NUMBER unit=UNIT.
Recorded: value=5.0 unit=mm
